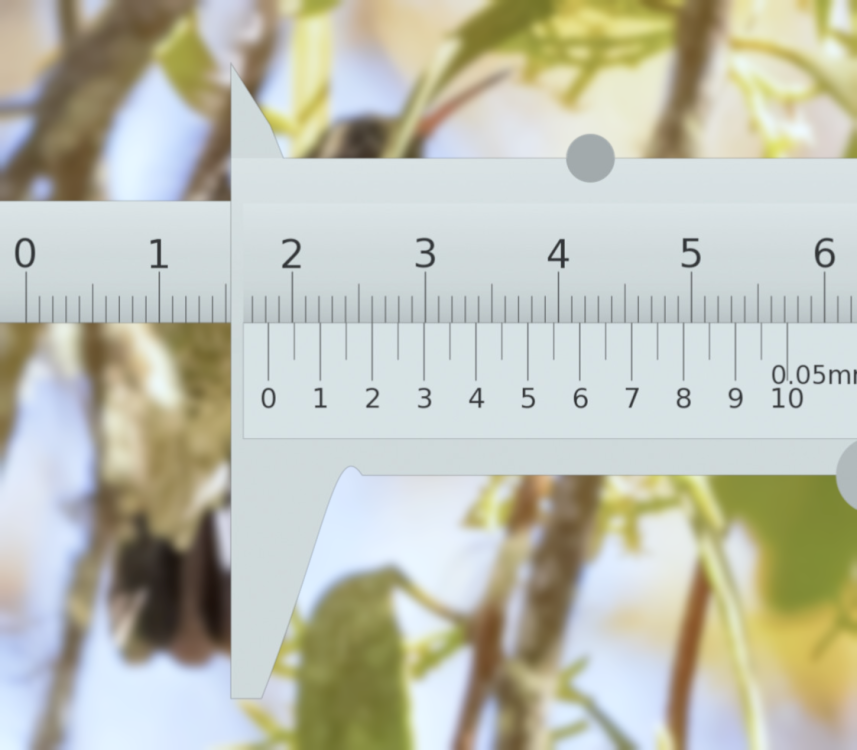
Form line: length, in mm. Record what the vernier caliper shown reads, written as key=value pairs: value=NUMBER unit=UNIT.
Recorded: value=18.2 unit=mm
